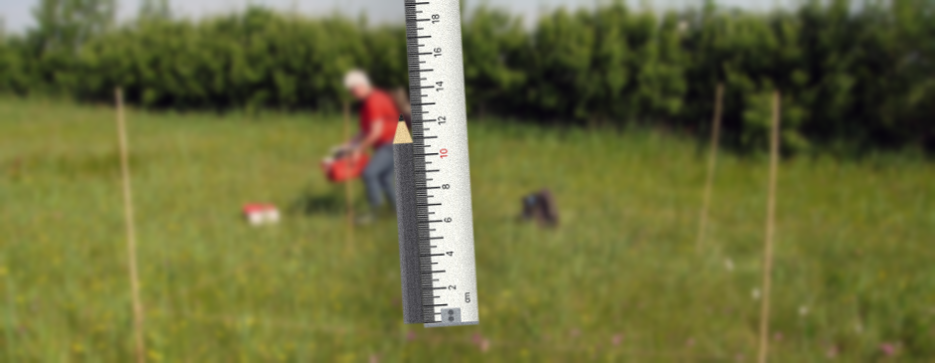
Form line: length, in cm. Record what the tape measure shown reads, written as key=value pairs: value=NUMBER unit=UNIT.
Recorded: value=12.5 unit=cm
